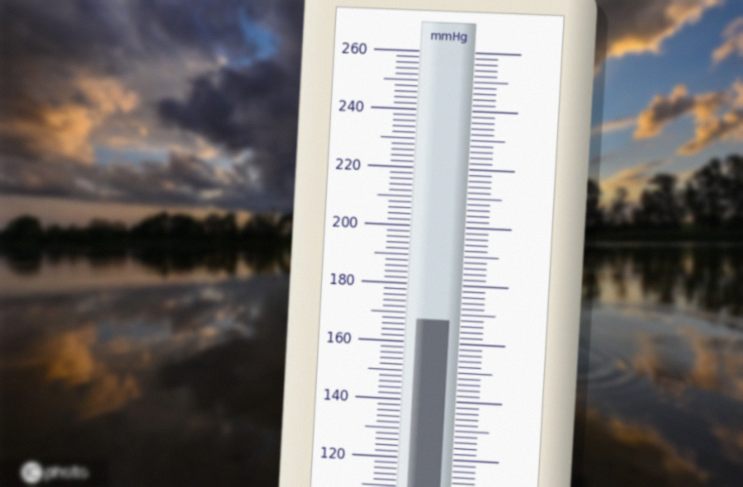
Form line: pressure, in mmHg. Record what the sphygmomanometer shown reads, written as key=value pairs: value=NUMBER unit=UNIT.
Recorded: value=168 unit=mmHg
